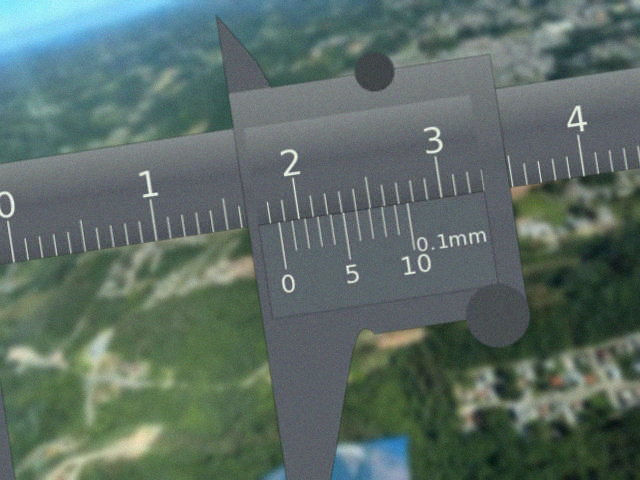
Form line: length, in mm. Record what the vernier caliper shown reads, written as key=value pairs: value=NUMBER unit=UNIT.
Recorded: value=18.6 unit=mm
